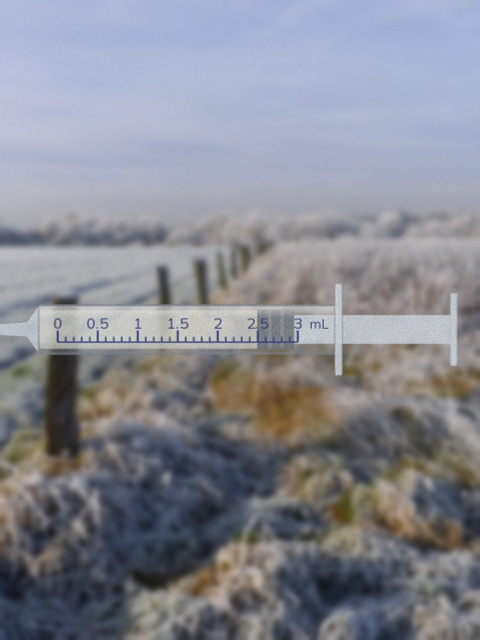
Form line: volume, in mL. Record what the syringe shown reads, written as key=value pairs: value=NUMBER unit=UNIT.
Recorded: value=2.5 unit=mL
